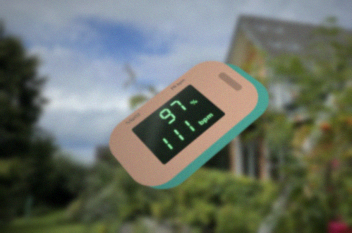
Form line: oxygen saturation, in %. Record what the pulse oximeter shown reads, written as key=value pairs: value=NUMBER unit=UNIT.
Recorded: value=97 unit=%
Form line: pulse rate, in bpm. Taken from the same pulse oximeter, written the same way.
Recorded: value=111 unit=bpm
